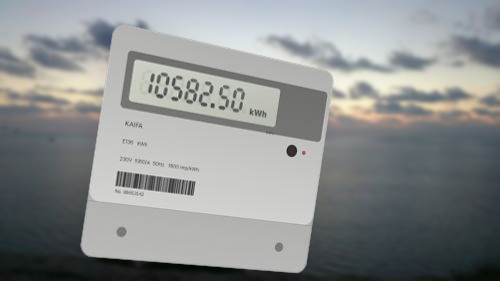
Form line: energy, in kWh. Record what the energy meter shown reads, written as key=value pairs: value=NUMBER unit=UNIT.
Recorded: value=10582.50 unit=kWh
